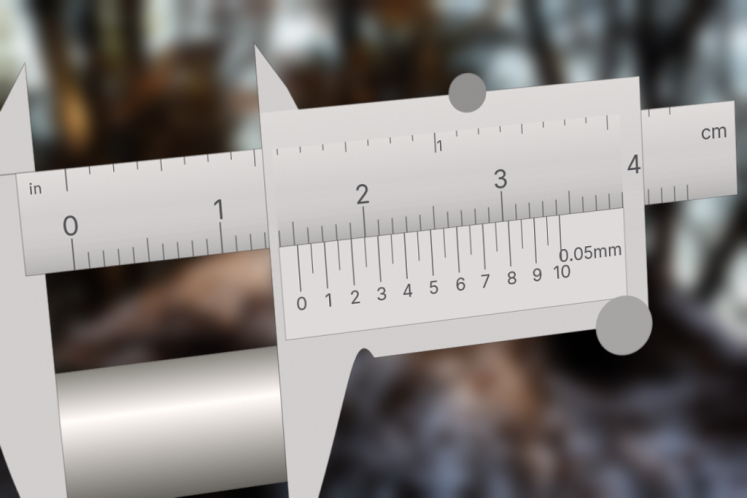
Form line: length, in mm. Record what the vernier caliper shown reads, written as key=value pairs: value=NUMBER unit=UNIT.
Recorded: value=15.2 unit=mm
